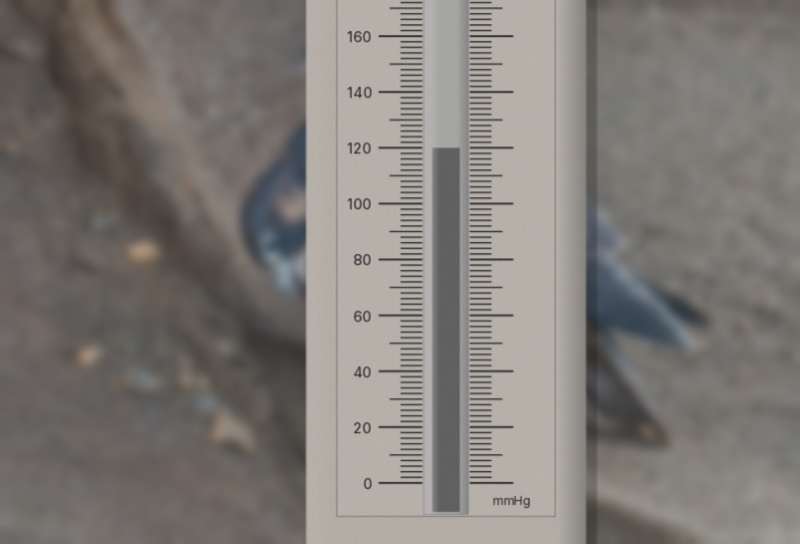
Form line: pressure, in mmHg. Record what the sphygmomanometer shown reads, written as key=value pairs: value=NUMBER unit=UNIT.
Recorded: value=120 unit=mmHg
